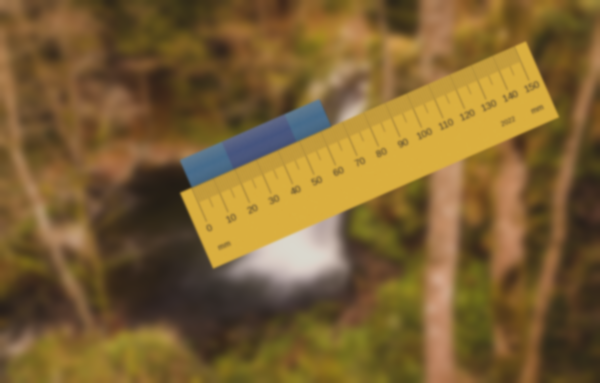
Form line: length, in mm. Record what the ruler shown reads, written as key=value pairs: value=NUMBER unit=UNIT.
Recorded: value=65 unit=mm
